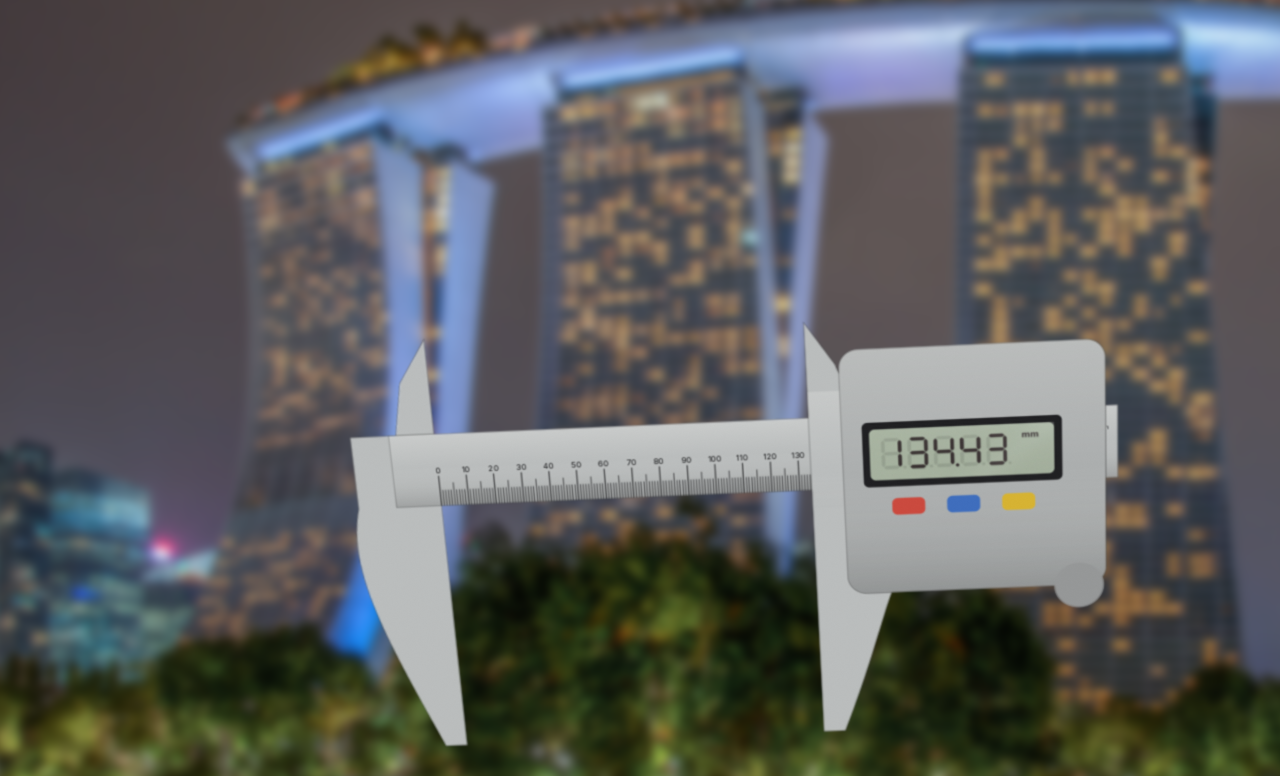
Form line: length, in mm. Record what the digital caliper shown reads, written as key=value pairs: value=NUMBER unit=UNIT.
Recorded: value=134.43 unit=mm
